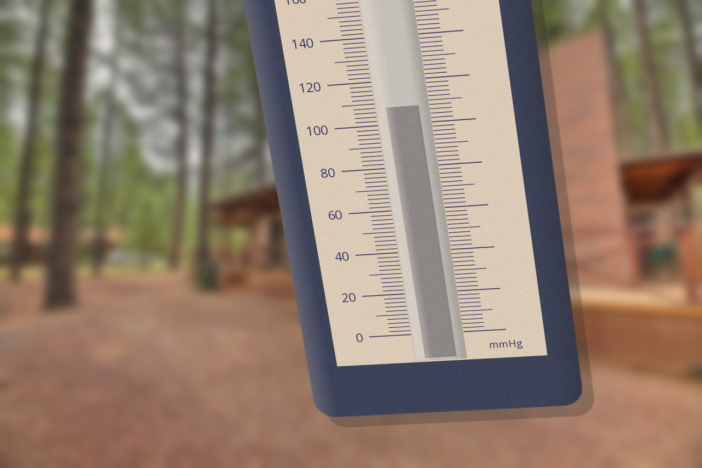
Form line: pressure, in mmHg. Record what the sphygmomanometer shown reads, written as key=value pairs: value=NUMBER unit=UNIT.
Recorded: value=108 unit=mmHg
